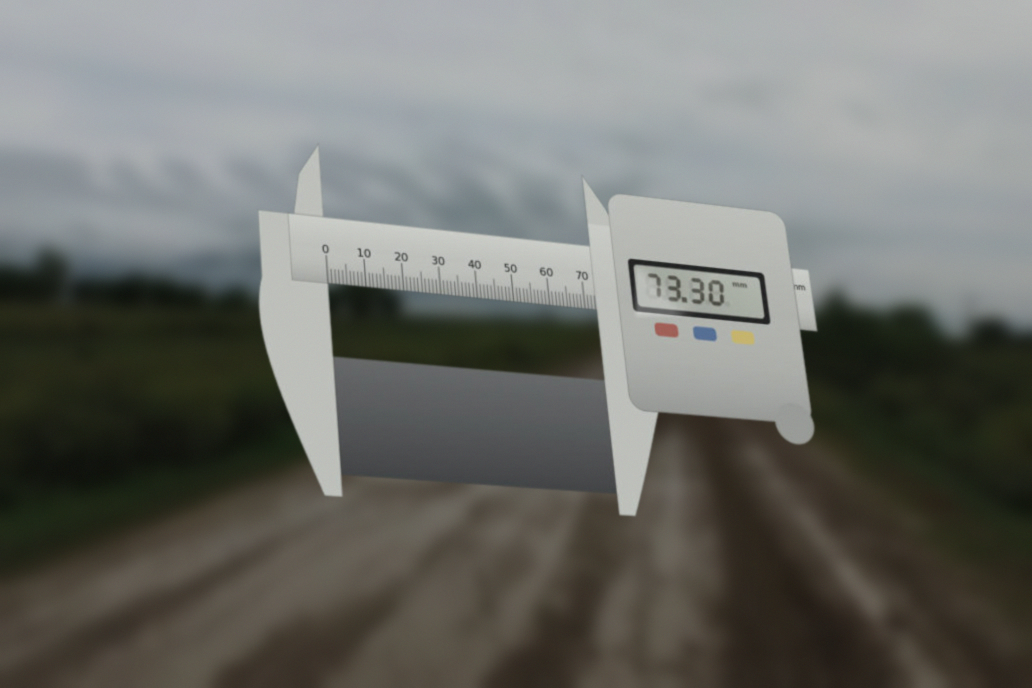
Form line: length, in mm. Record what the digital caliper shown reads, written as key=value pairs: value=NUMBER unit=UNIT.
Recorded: value=73.30 unit=mm
